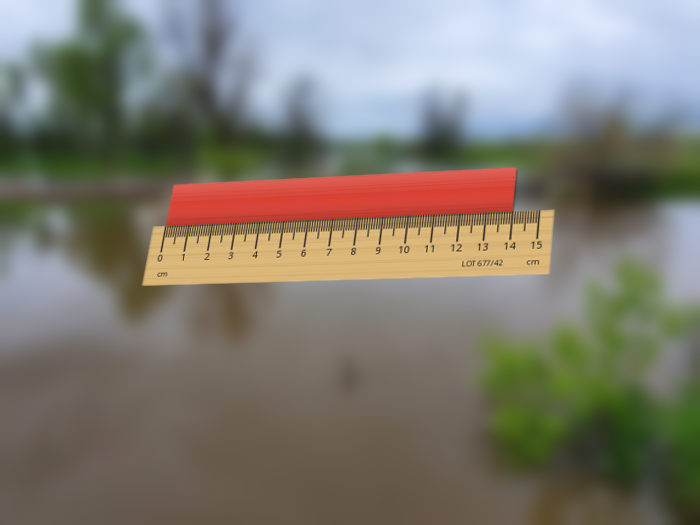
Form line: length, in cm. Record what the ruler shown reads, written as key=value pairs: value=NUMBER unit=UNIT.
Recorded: value=14 unit=cm
